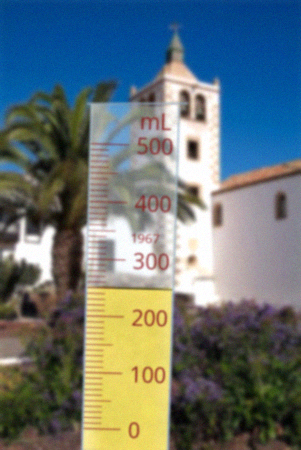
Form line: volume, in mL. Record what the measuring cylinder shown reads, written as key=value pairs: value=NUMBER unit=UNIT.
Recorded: value=250 unit=mL
